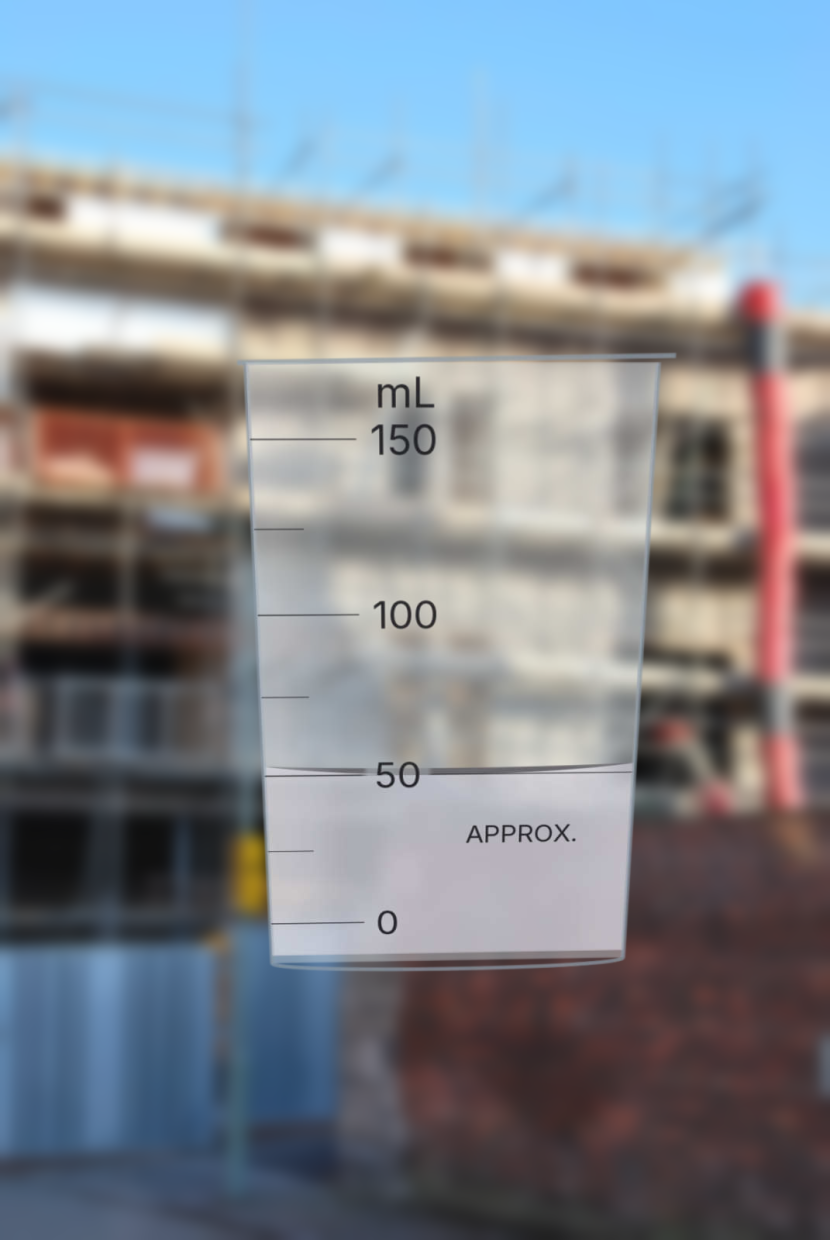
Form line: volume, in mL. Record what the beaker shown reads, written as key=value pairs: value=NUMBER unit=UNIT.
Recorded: value=50 unit=mL
